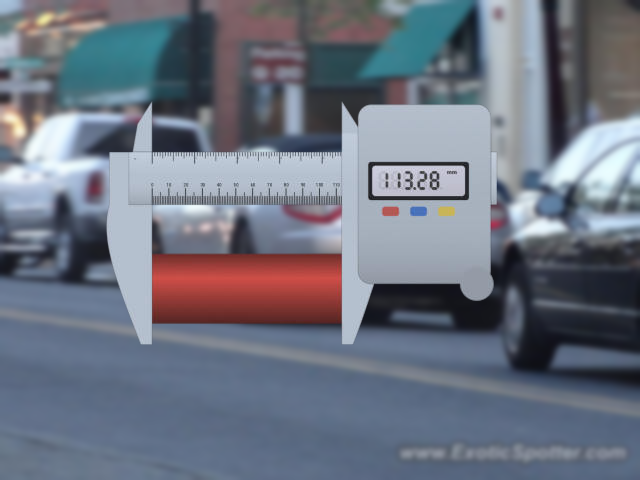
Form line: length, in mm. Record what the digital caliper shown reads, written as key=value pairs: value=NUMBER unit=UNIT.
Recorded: value=113.28 unit=mm
